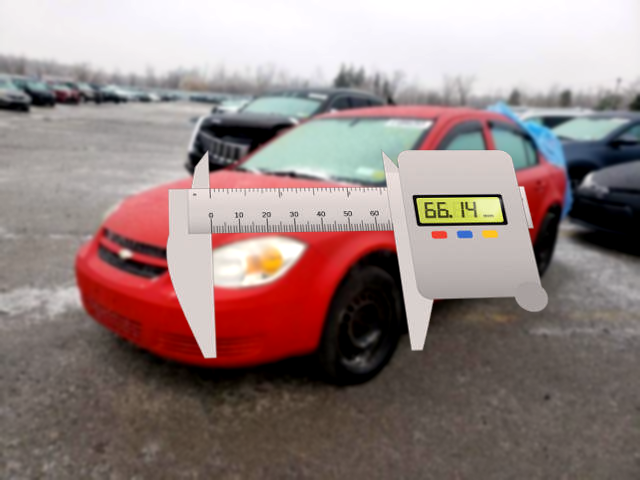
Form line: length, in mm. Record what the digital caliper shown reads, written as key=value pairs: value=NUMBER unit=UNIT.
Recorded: value=66.14 unit=mm
